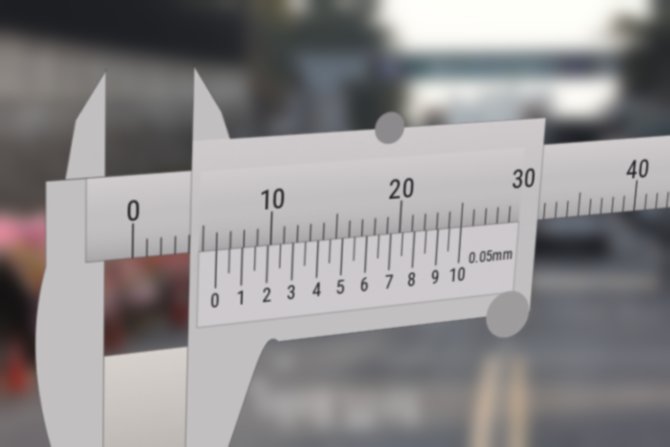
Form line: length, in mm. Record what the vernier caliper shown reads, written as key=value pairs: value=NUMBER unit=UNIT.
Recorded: value=6.0 unit=mm
